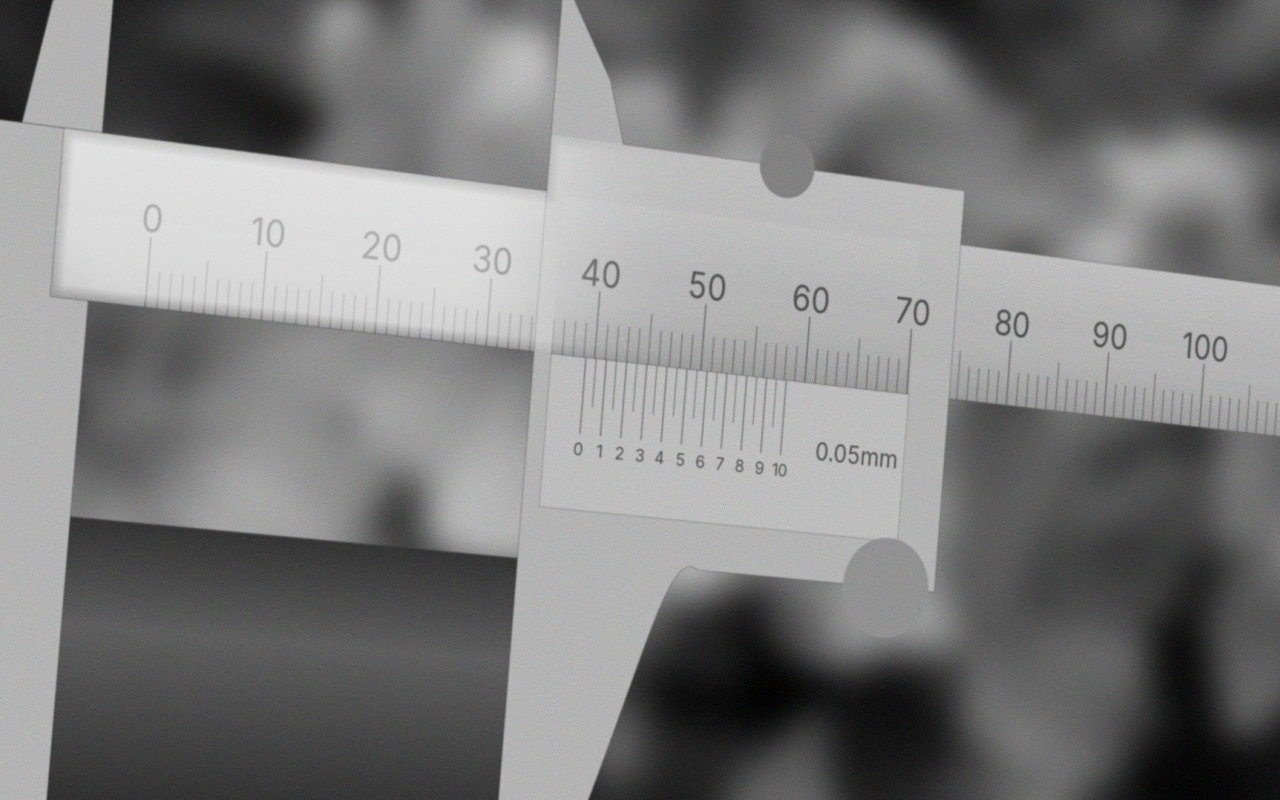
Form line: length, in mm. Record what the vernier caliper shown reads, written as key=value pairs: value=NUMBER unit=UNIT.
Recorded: value=39.2 unit=mm
